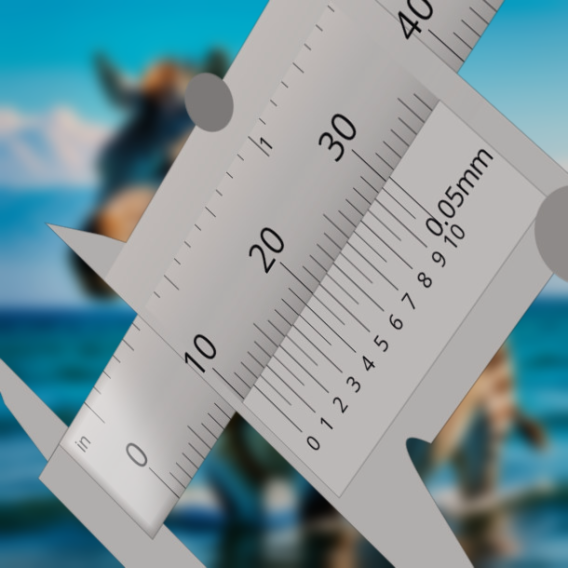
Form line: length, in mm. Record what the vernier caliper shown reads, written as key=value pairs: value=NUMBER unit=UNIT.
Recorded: value=11.4 unit=mm
